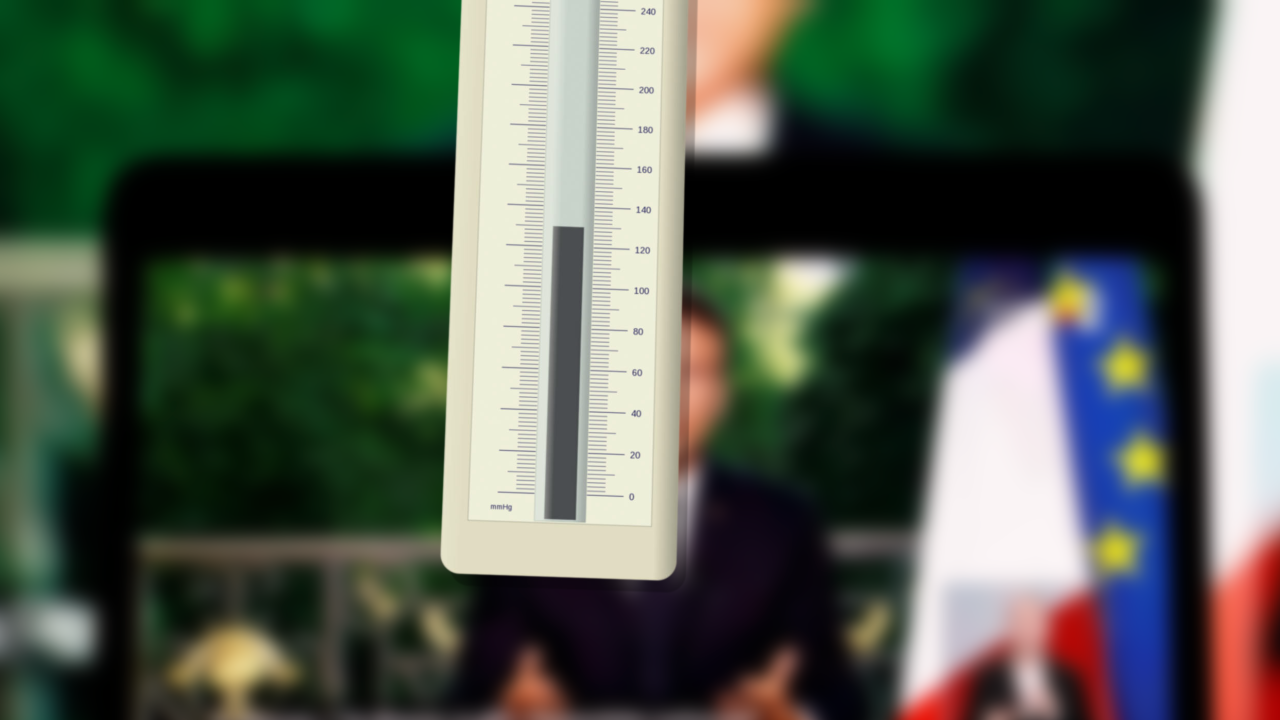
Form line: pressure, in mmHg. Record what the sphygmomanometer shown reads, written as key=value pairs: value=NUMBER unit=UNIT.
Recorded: value=130 unit=mmHg
